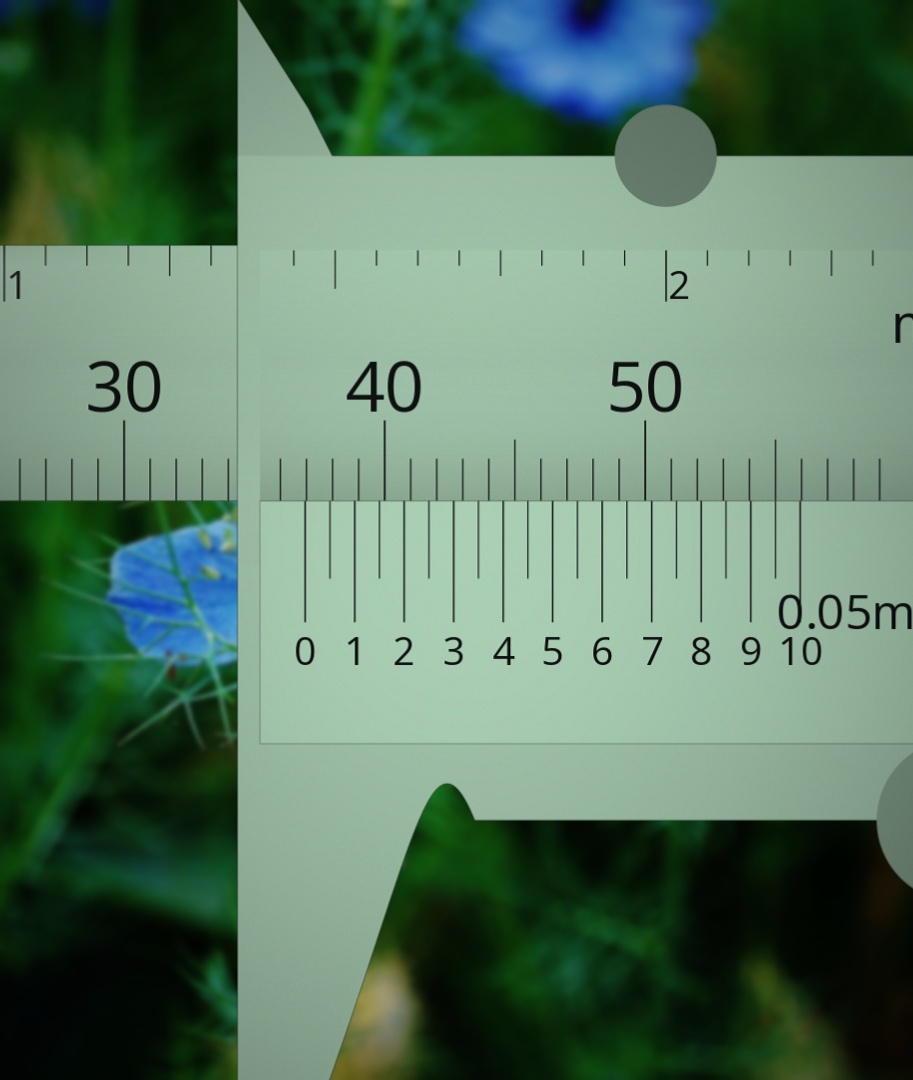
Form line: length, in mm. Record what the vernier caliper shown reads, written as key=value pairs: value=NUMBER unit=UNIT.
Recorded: value=36.95 unit=mm
